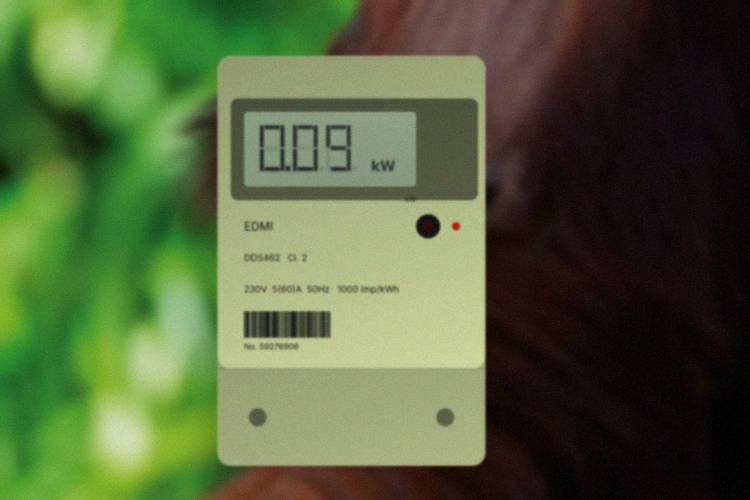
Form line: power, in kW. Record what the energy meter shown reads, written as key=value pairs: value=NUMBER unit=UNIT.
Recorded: value=0.09 unit=kW
